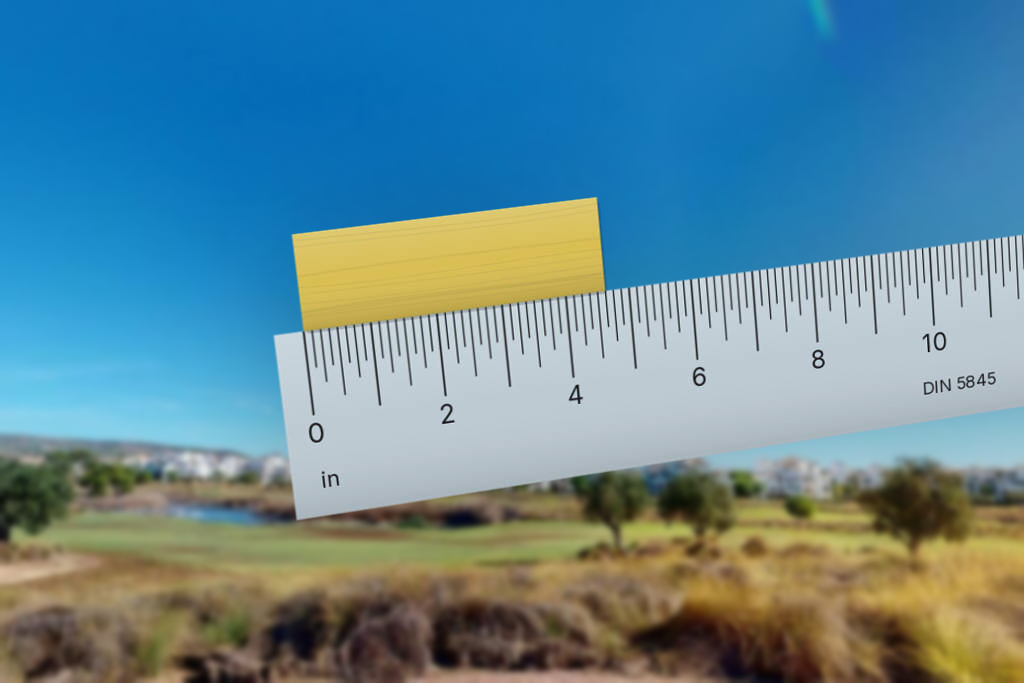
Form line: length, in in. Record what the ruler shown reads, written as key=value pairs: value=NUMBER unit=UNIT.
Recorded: value=4.625 unit=in
